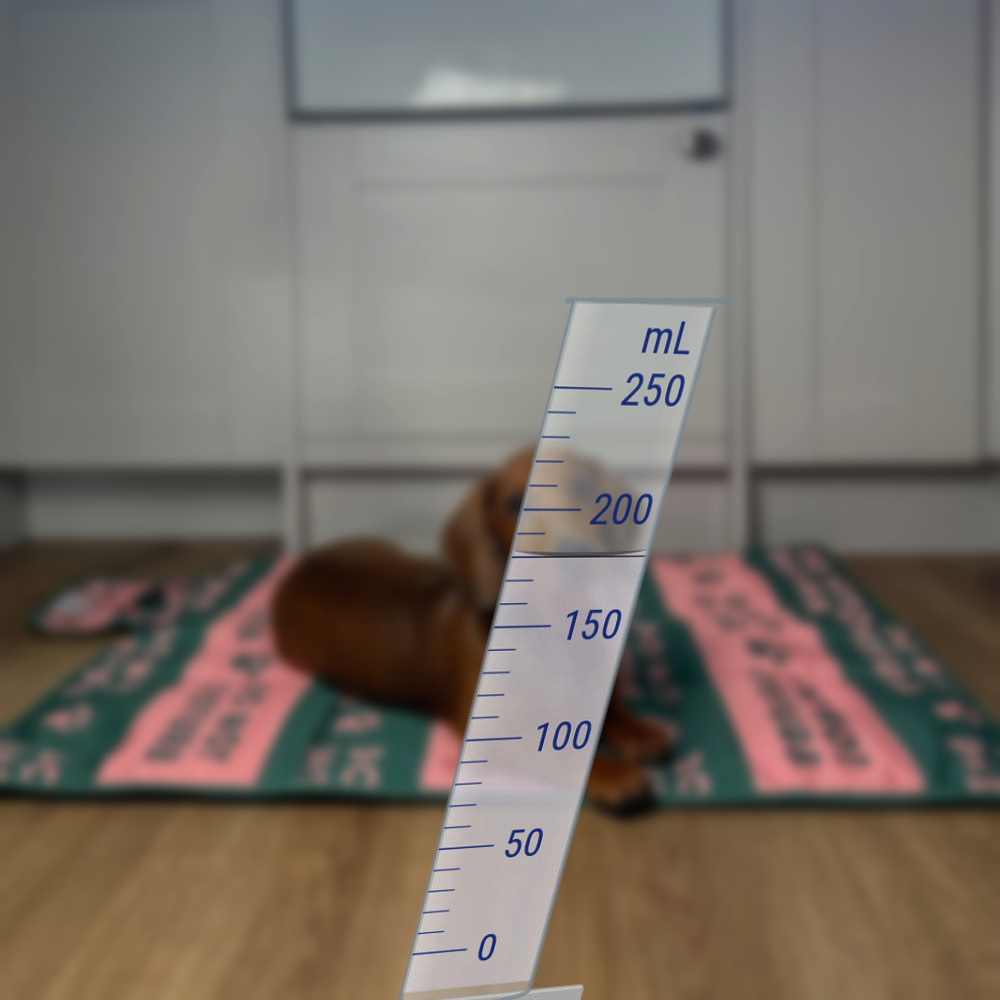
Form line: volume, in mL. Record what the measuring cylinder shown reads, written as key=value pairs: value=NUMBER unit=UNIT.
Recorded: value=180 unit=mL
